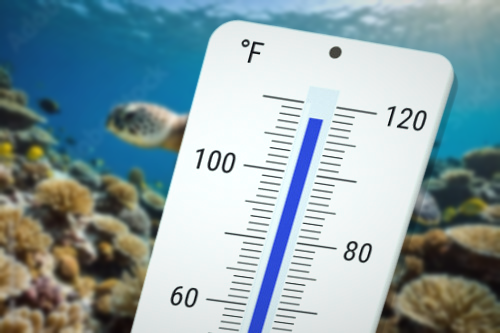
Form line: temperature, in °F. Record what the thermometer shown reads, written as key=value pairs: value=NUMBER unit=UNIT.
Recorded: value=116 unit=°F
